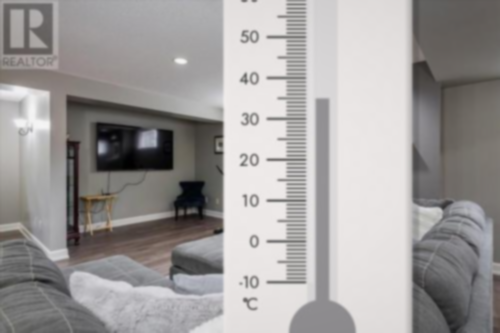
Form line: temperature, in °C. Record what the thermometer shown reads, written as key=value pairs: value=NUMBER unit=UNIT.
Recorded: value=35 unit=°C
